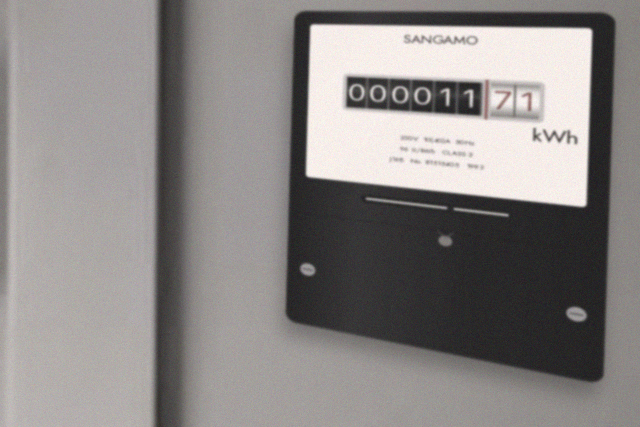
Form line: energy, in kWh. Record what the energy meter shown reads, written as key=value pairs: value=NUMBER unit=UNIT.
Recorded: value=11.71 unit=kWh
